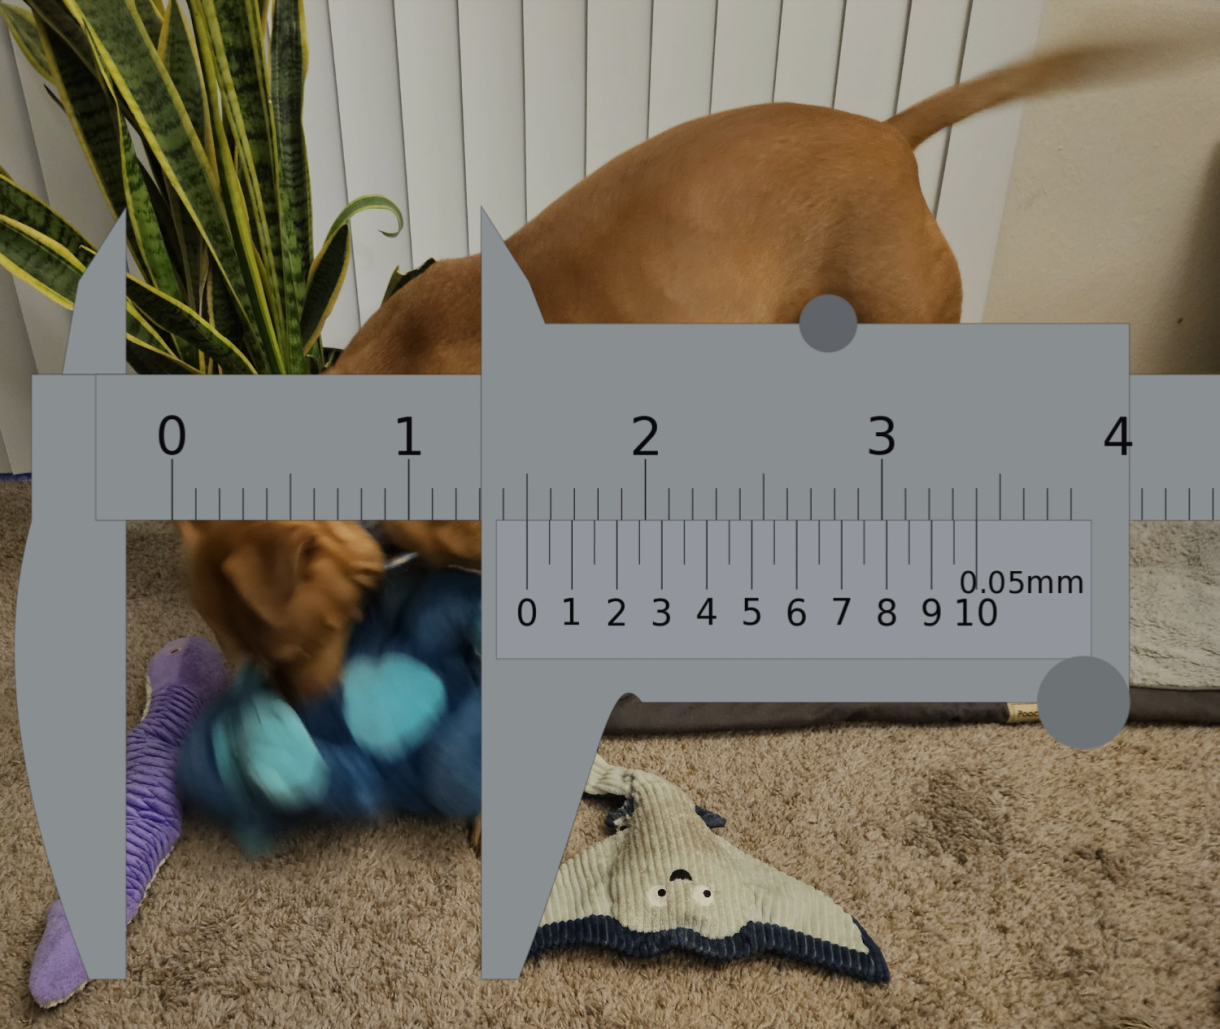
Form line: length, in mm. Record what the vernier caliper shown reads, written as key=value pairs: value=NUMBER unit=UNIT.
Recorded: value=15.00 unit=mm
